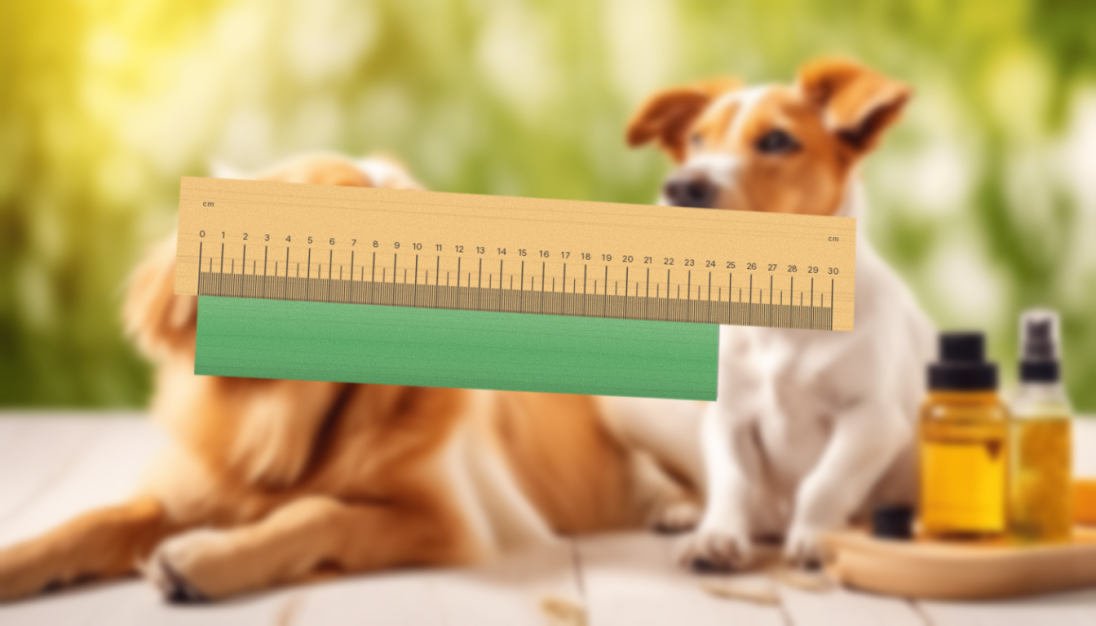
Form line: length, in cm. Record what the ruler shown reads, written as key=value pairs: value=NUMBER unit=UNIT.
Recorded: value=24.5 unit=cm
